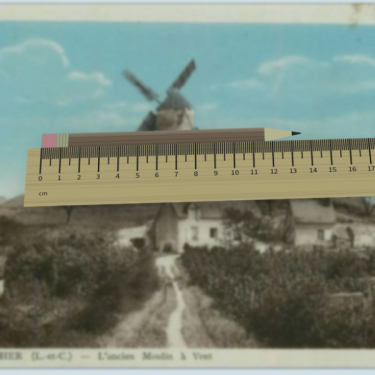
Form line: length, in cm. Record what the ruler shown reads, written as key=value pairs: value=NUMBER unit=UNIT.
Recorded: value=13.5 unit=cm
